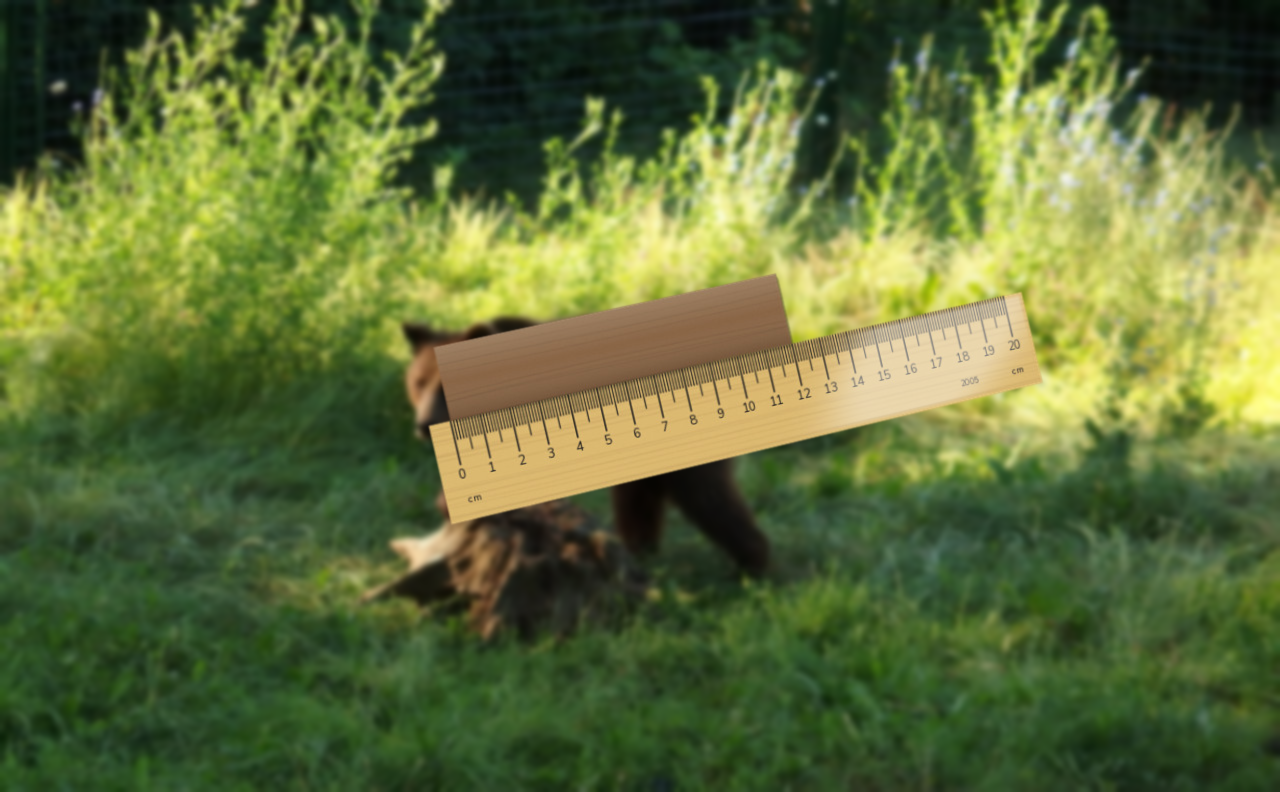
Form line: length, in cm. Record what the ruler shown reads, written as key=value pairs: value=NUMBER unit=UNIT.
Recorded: value=12 unit=cm
